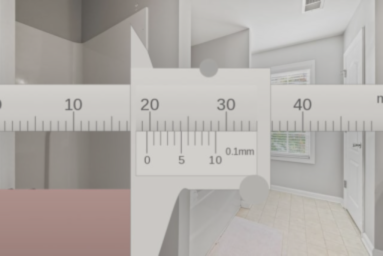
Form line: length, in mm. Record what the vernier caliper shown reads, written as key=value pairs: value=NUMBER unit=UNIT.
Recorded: value=19.6 unit=mm
